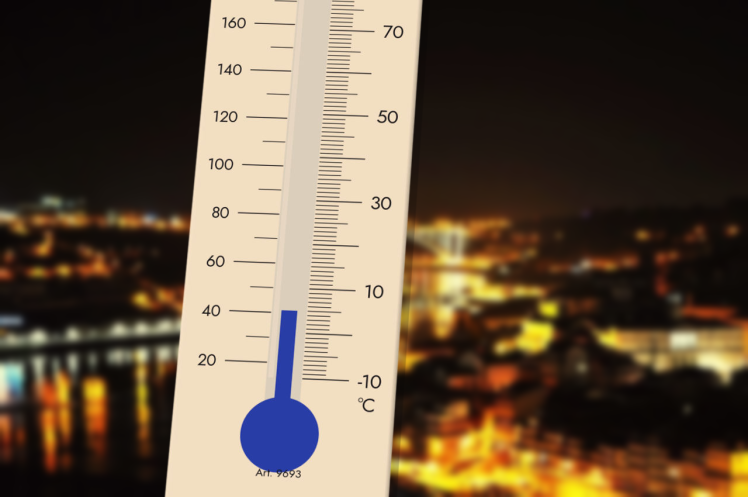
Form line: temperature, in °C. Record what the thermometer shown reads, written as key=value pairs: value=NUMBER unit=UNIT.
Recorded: value=5 unit=°C
